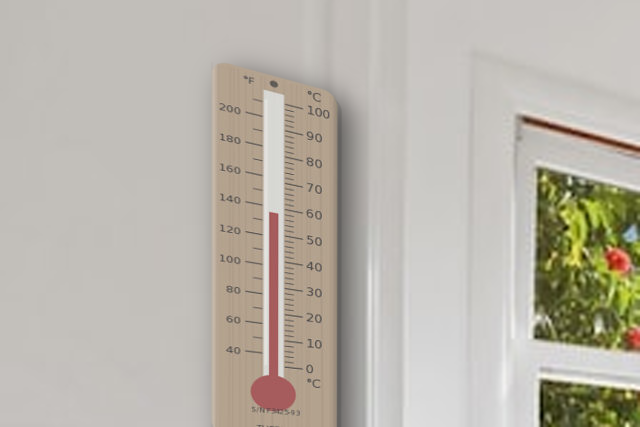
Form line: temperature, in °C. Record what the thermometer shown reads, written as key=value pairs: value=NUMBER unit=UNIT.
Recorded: value=58 unit=°C
